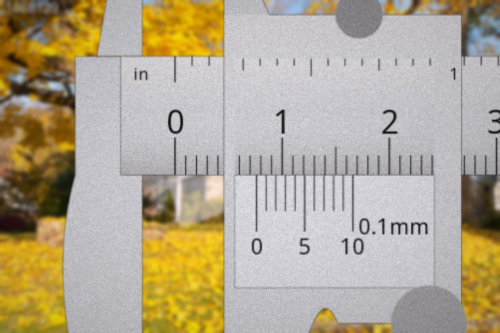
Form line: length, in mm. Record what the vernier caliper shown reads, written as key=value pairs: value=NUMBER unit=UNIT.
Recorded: value=7.6 unit=mm
